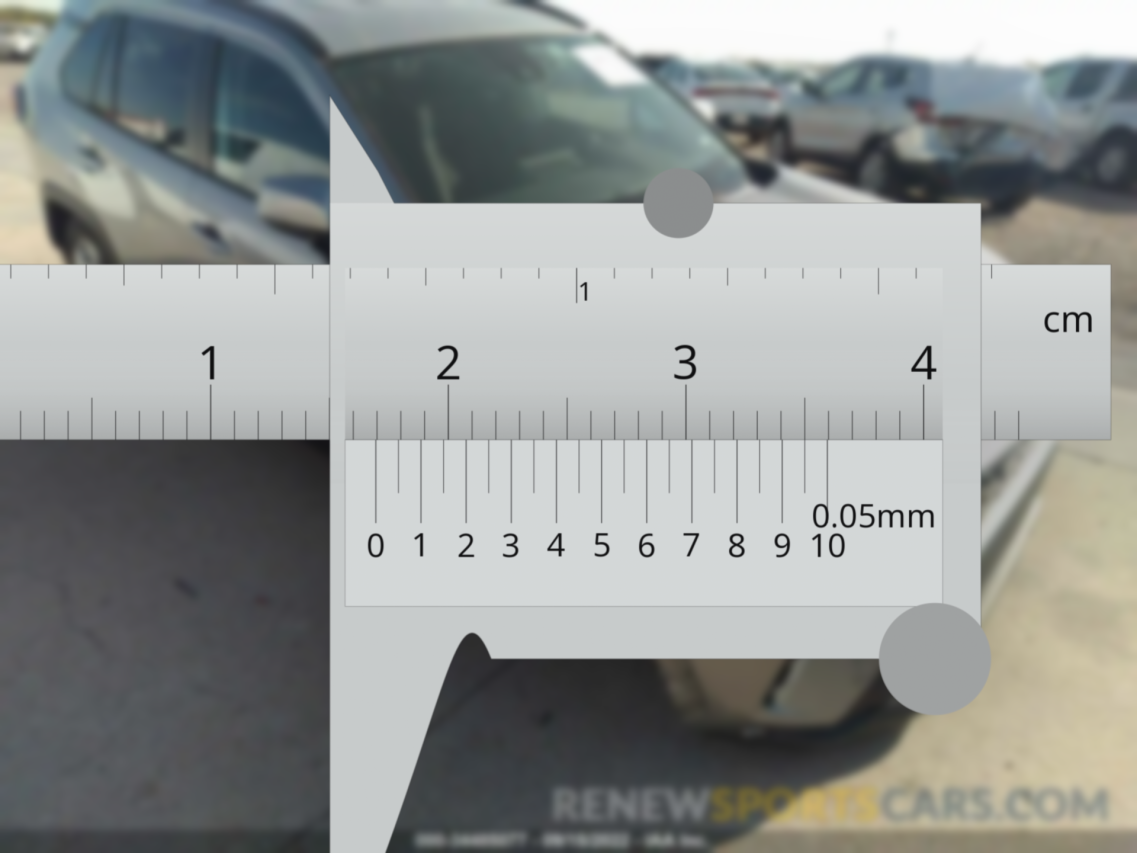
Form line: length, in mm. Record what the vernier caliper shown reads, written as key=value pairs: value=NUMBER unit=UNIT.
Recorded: value=16.95 unit=mm
